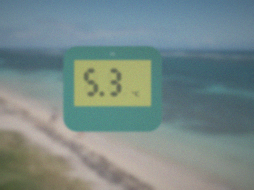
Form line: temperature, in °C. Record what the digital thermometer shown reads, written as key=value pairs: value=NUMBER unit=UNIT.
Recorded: value=5.3 unit=°C
